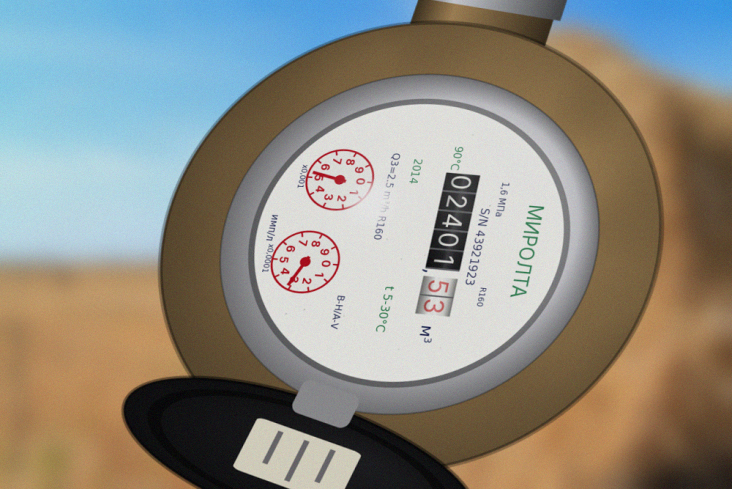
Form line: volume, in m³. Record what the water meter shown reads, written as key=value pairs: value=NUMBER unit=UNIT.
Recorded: value=2401.5353 unit=m³
